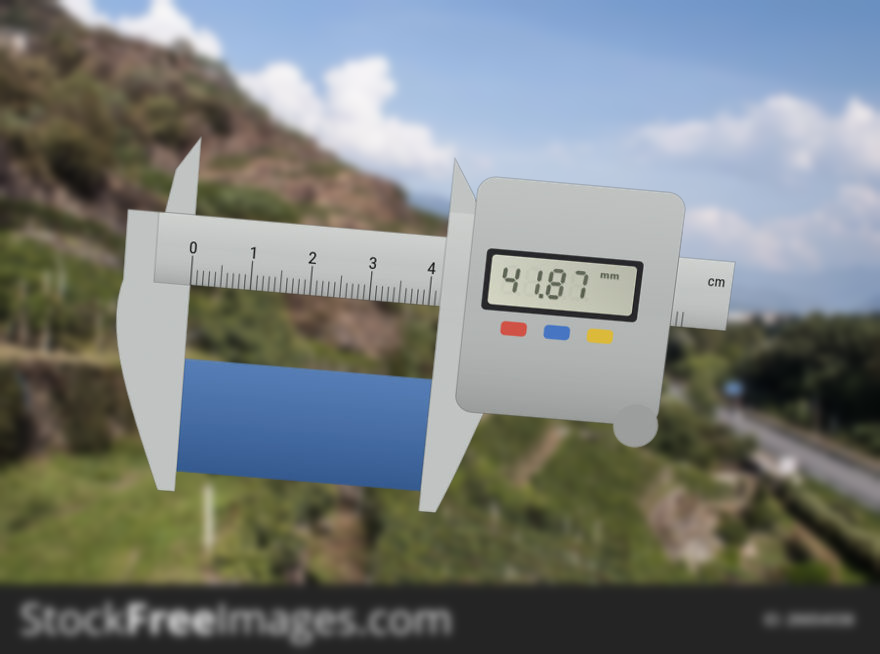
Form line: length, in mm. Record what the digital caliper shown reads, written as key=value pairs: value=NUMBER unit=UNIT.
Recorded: value=41.87 unit=mm
